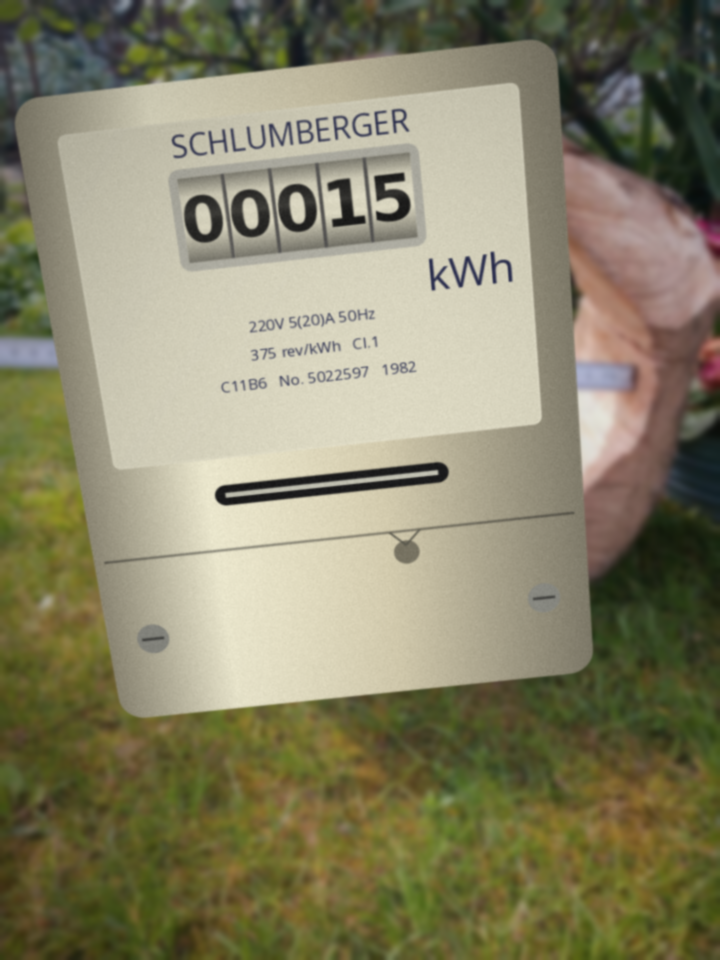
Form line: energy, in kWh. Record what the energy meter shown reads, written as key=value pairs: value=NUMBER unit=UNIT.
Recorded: value=15 unit=kWh
